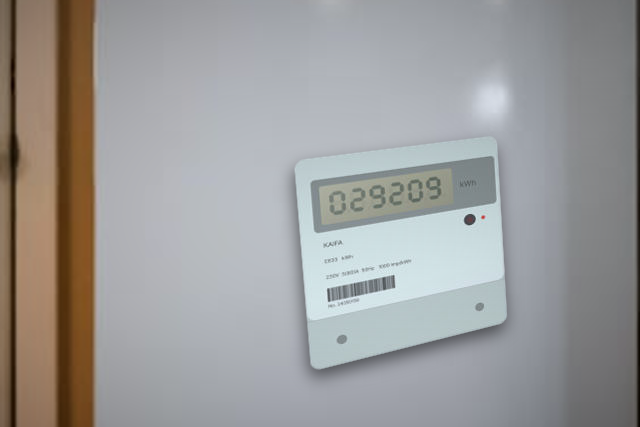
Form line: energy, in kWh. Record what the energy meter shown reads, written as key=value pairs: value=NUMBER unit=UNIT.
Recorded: value=29209 unit=kWh
